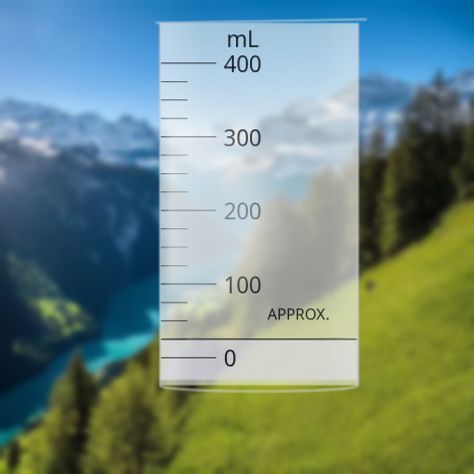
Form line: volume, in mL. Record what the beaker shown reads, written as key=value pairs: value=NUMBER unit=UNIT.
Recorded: value=25 unit=mL
